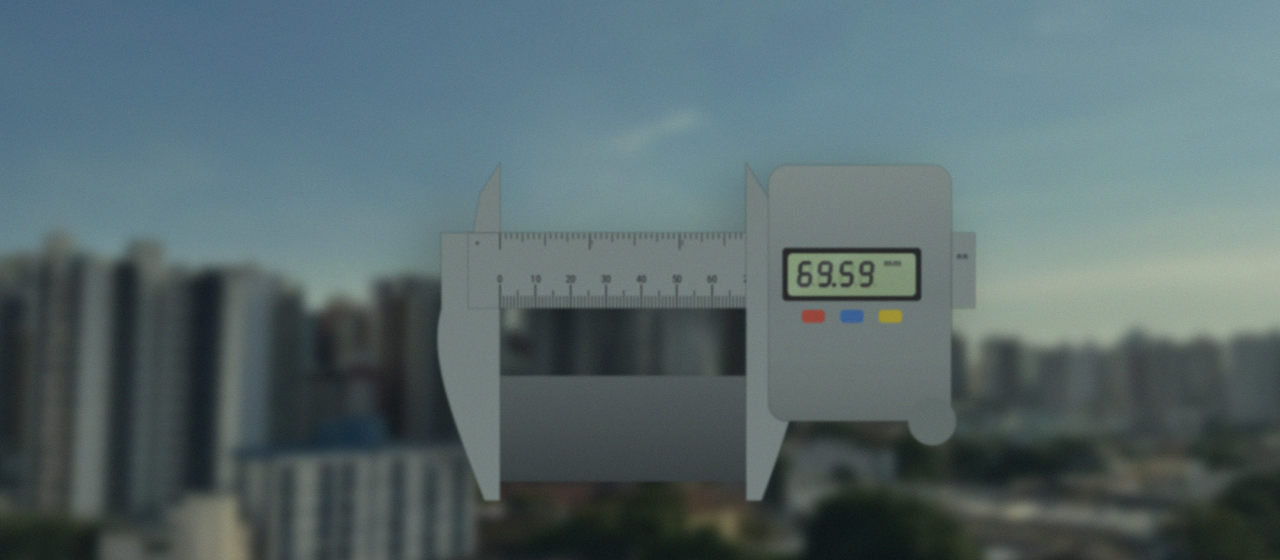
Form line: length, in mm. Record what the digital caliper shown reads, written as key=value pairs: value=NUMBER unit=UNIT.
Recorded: value=69.59 unit=mm
